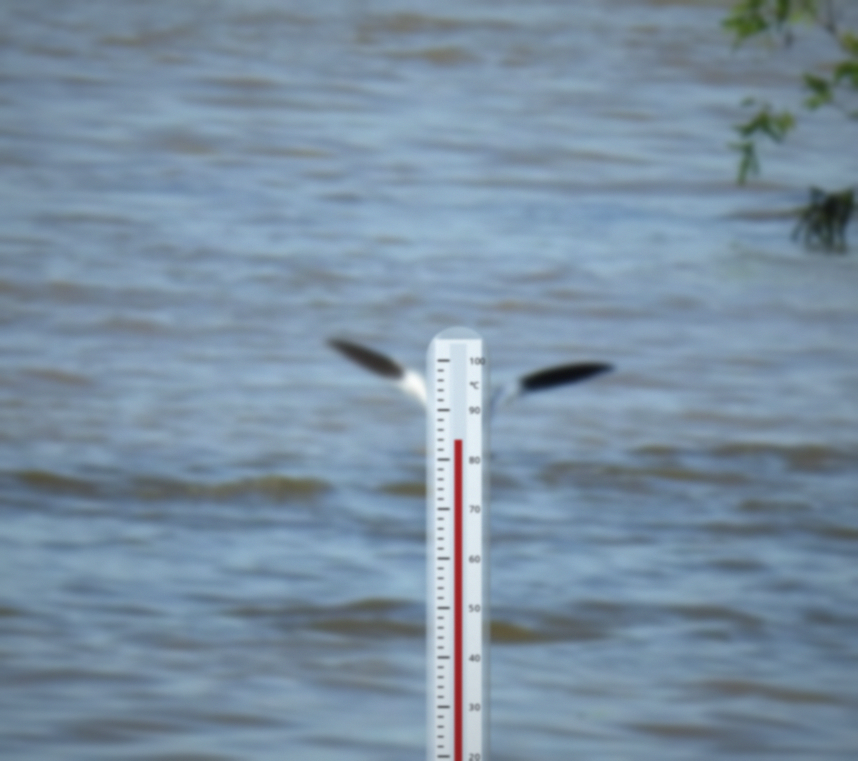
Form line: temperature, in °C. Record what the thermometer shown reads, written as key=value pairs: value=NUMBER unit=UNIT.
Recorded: value=84 unit=°C
